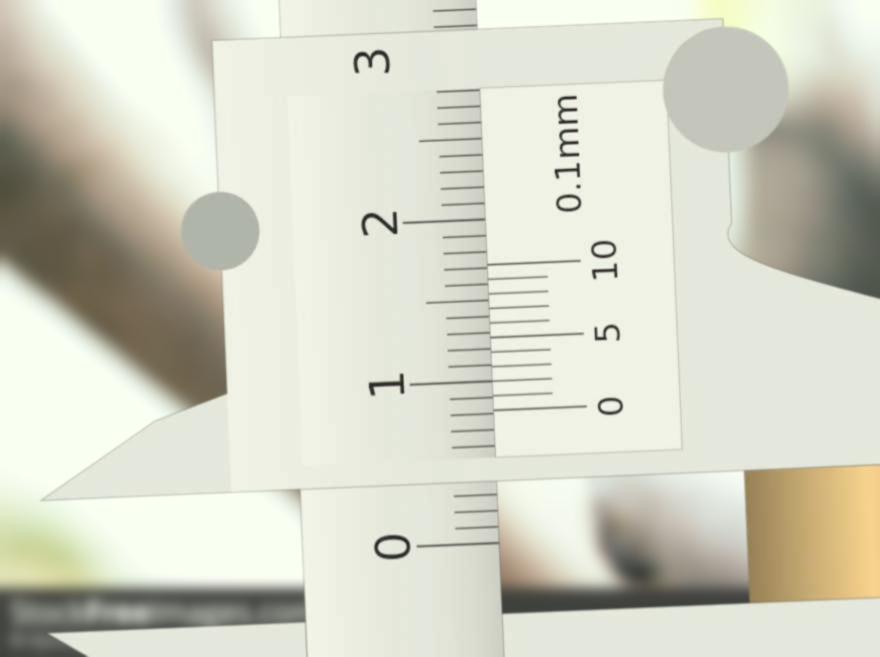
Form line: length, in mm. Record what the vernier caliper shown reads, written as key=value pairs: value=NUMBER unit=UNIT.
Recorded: value=8.2 unit=mm
